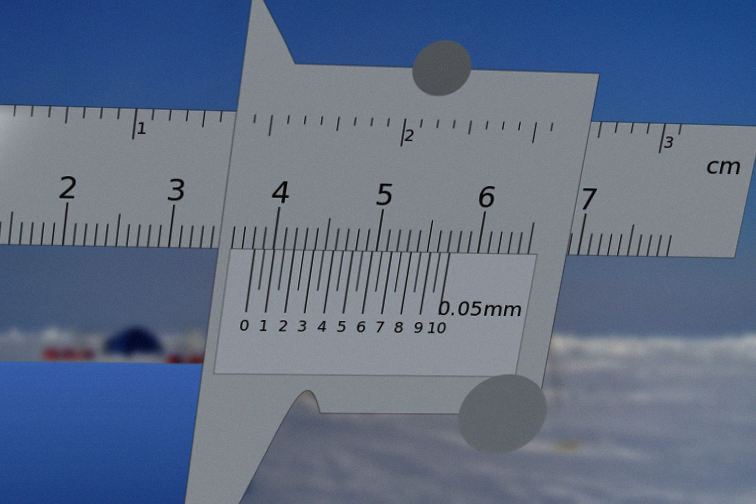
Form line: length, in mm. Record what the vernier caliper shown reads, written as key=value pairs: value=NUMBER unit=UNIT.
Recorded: value=38.2 unit=mm
